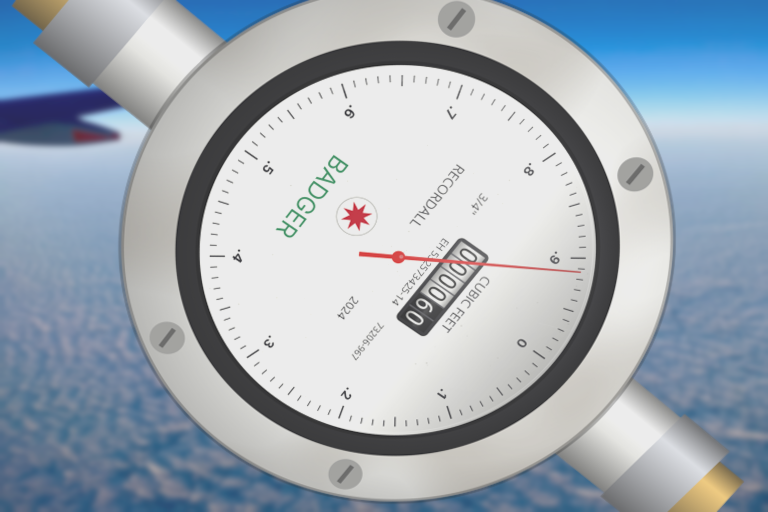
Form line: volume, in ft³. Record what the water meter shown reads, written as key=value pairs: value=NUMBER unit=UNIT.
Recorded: value=59.91 unit=ft³
